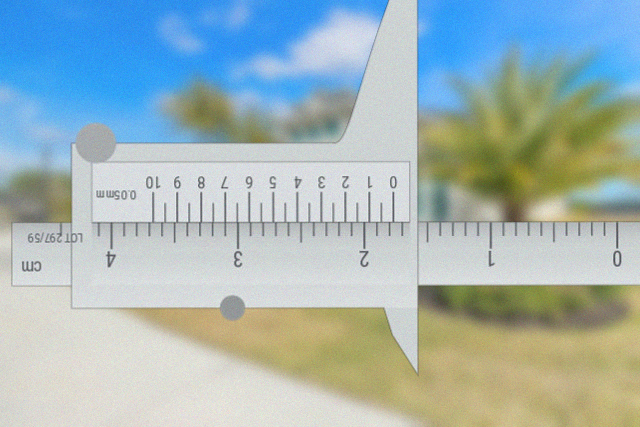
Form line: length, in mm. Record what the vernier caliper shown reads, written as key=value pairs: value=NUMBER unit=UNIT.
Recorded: value=17.7 unit=mm
